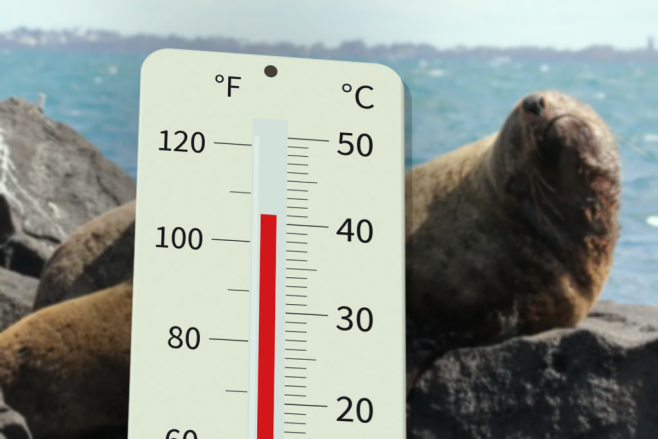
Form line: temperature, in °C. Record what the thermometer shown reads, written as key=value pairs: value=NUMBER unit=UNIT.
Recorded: value=41 unit=°C
